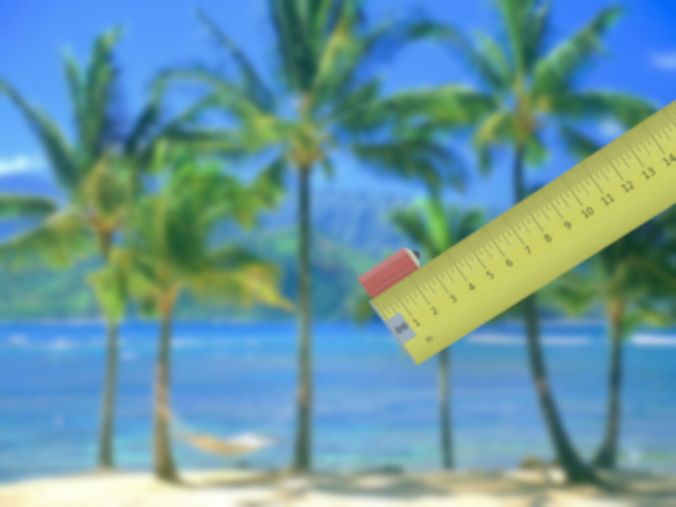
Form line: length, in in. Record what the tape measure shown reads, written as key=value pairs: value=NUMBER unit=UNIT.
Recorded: value=3 unit=in
